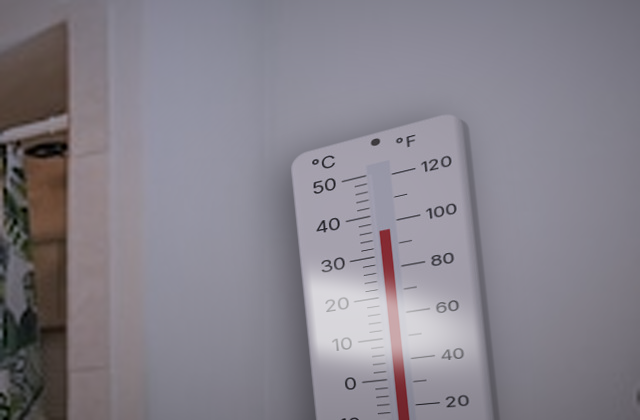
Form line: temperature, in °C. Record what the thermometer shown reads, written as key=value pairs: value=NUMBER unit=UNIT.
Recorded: value=36 unit=°C
